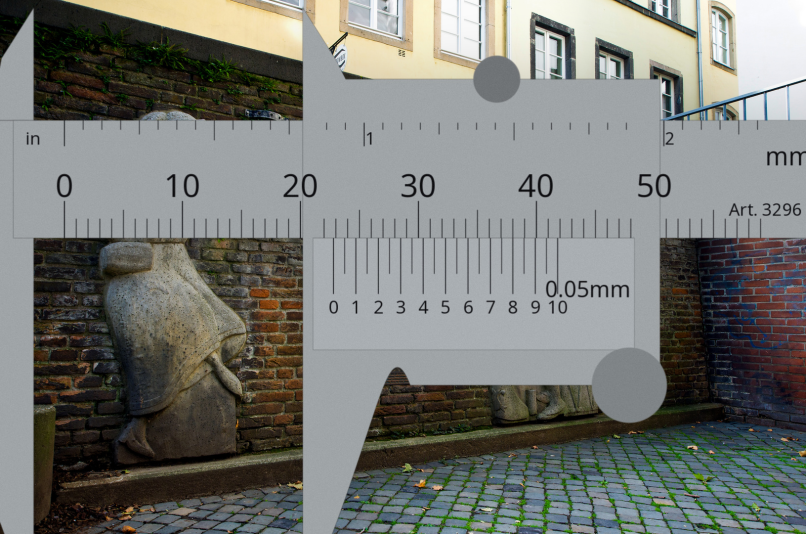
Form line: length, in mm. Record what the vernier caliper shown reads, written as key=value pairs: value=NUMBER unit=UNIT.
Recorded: value=22.8 unit=mm
